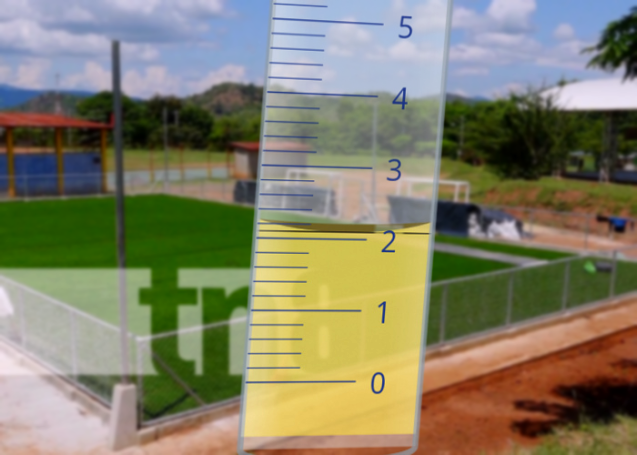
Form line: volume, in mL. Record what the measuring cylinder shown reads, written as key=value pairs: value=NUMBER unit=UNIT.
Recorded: value=2.1 unit=mL
